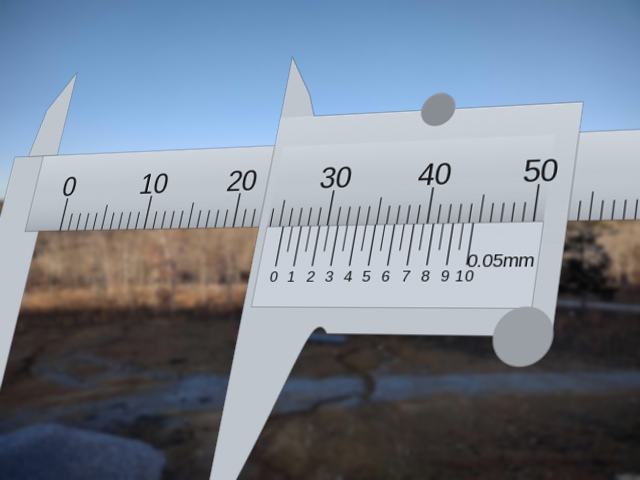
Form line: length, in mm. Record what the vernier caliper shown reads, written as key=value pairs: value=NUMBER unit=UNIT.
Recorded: value=25.4 unit=mm
